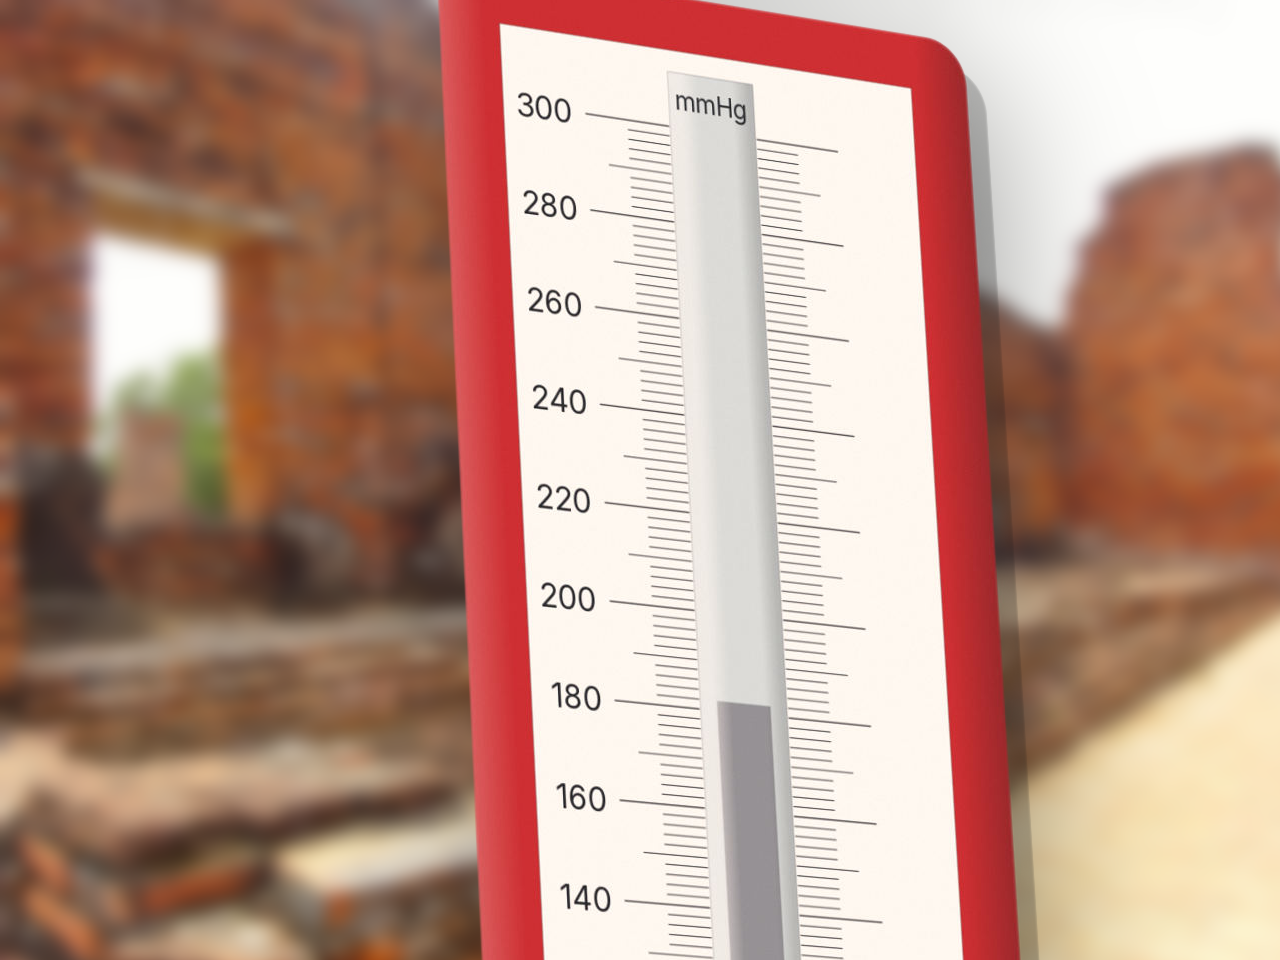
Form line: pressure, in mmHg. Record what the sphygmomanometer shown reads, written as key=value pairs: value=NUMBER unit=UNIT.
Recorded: value=182 unit=mmHg
